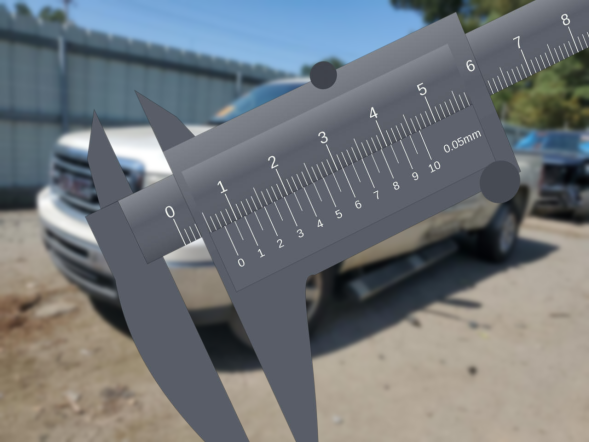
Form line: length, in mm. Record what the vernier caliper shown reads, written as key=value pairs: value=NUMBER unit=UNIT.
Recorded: value=7.6 unit=mm
